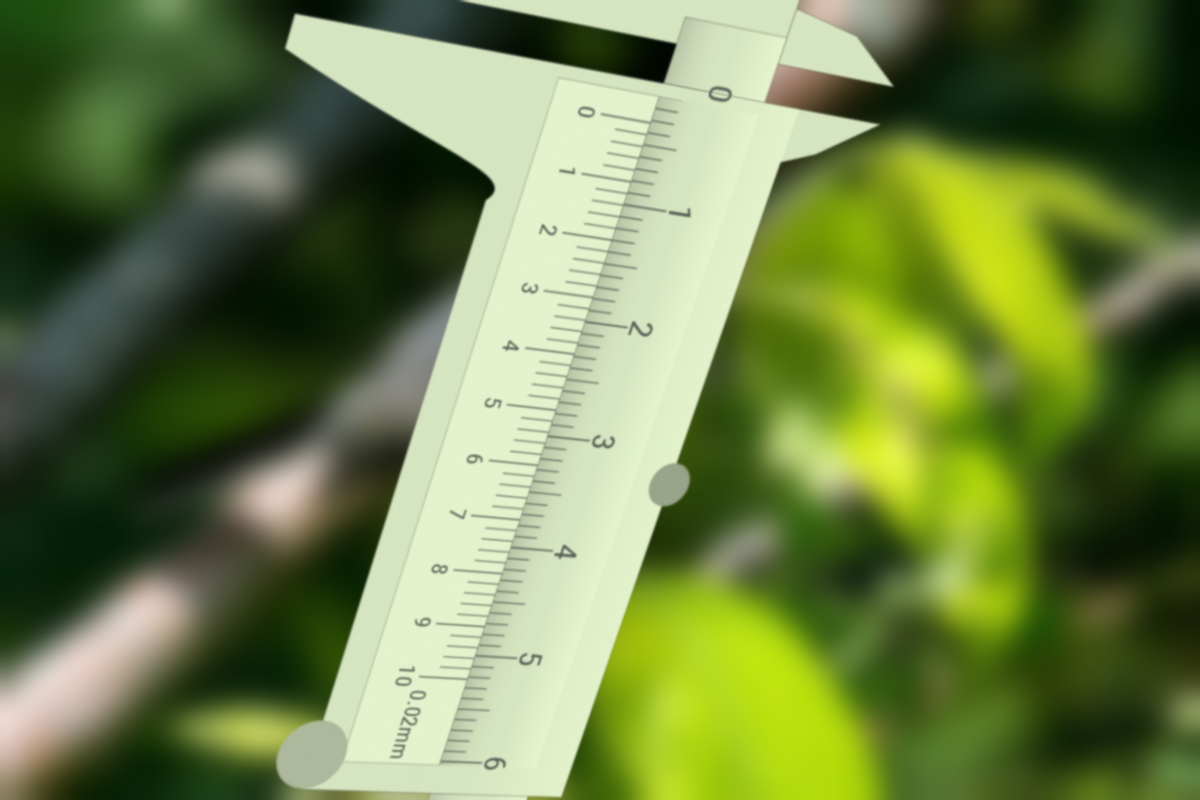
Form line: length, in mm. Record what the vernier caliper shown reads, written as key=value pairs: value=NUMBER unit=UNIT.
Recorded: value=3.2 unit=mm
